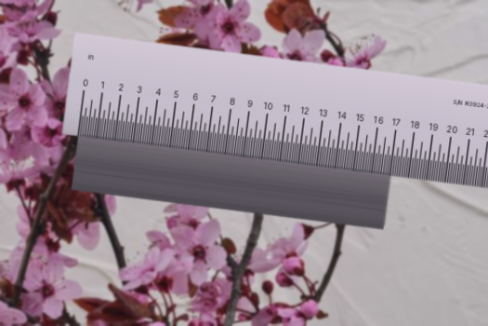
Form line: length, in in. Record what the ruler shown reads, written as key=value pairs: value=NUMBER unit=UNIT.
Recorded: value=17 unit=in
